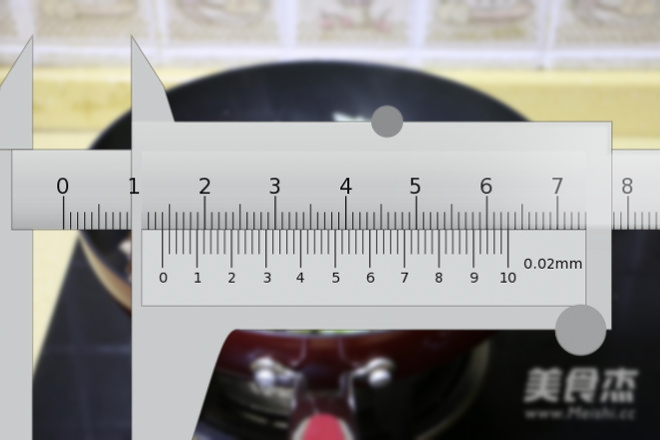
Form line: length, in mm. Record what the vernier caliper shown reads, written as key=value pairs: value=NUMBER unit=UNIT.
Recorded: value=14.0 unit=mm
